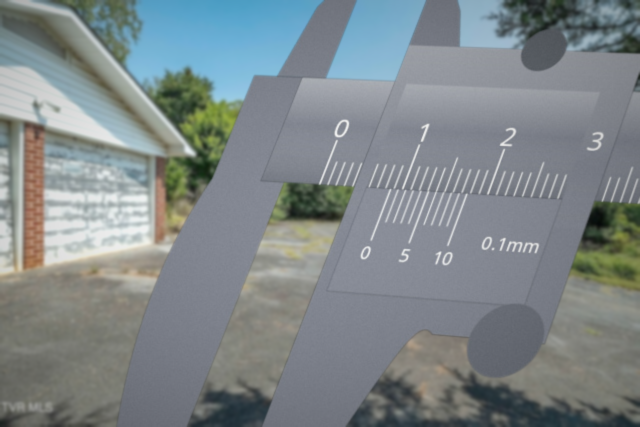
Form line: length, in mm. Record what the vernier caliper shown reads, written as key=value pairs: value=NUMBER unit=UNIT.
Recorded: value=8.6 unit=mm
